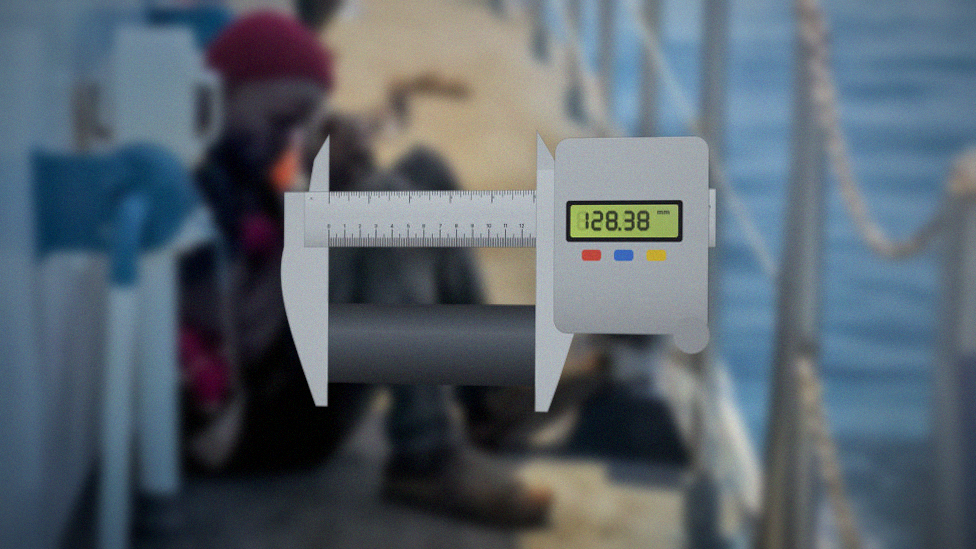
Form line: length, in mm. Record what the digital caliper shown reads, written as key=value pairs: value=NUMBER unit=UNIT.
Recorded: value=128.38 unit=mm
